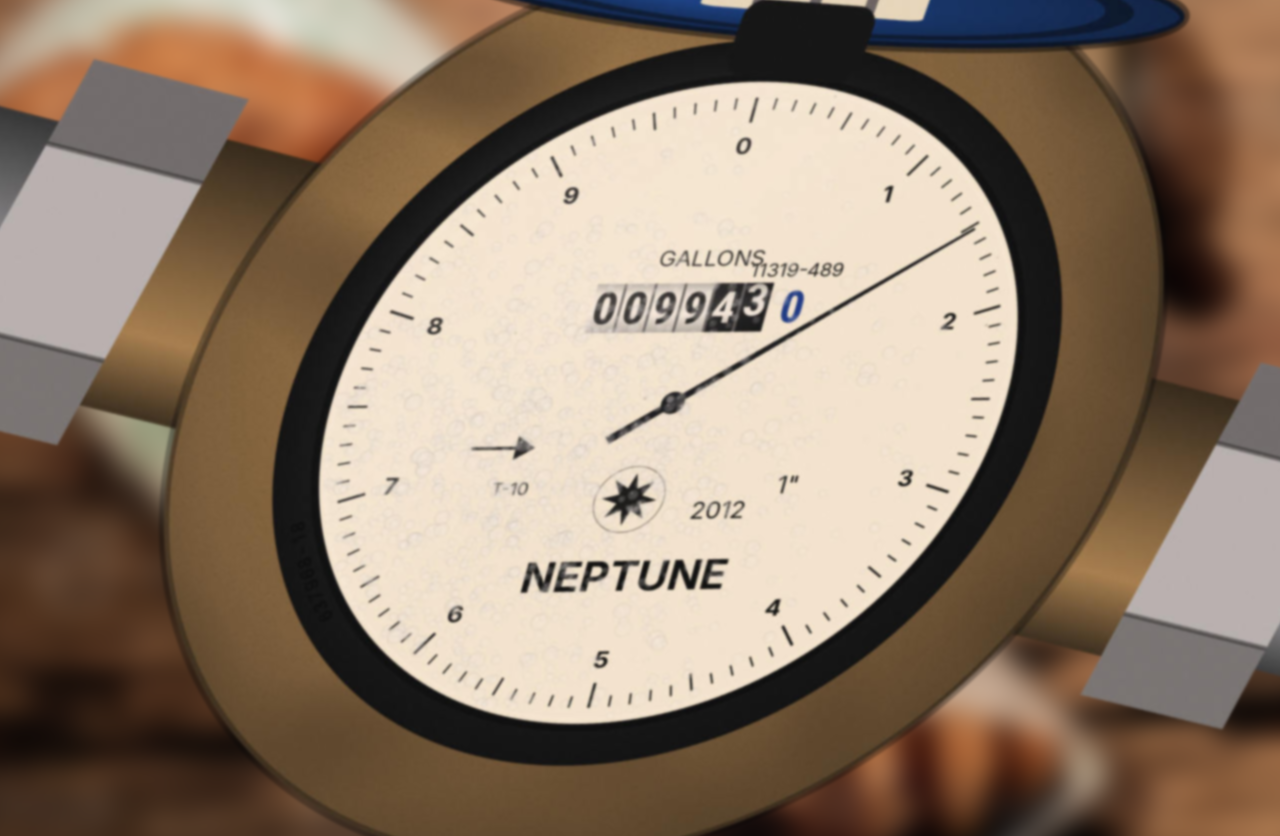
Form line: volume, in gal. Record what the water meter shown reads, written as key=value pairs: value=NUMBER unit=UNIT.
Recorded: value=99431.5 unit=gal
